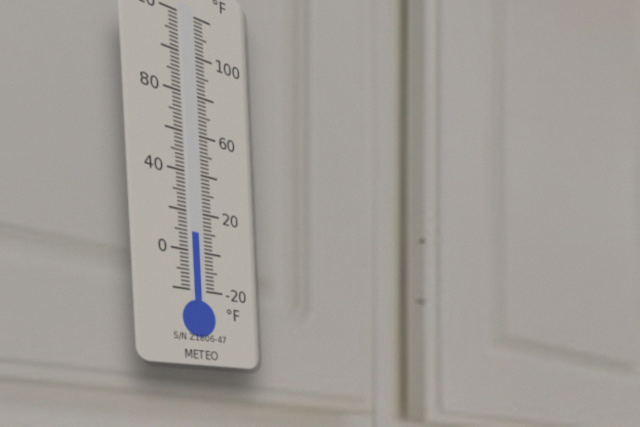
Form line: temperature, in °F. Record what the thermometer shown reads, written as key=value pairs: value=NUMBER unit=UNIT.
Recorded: value=10 unit=°F
